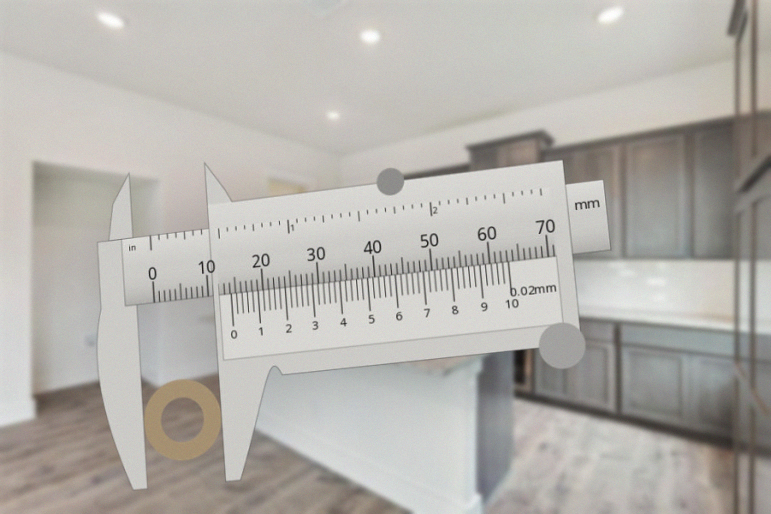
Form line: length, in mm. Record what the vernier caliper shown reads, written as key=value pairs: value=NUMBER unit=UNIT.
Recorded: value=14.2 unit=mm
